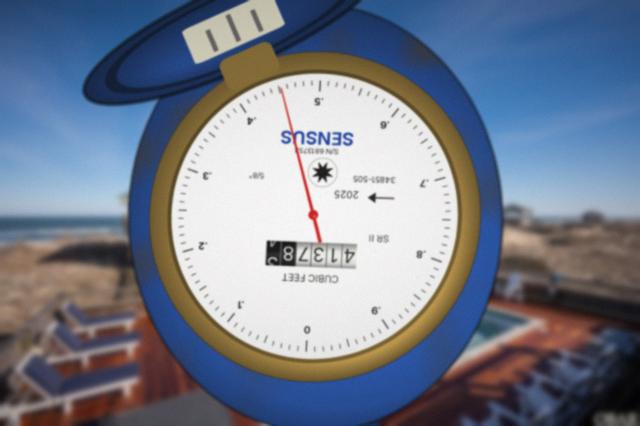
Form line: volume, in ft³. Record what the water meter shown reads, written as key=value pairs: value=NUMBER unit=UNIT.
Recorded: value=413783.45 unit=ft³
